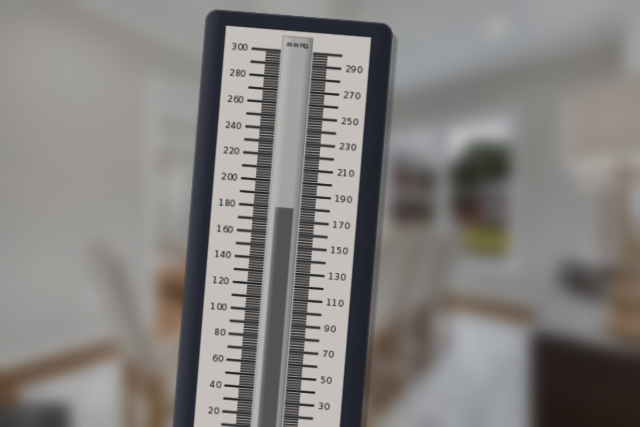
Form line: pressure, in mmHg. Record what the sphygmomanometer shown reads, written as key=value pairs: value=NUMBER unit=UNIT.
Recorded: value=180 unit=mmHg
